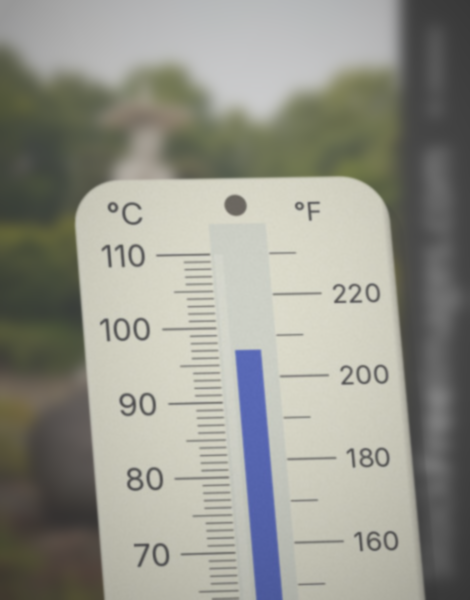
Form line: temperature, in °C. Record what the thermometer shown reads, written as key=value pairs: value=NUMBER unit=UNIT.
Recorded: value=97 unit=°C
